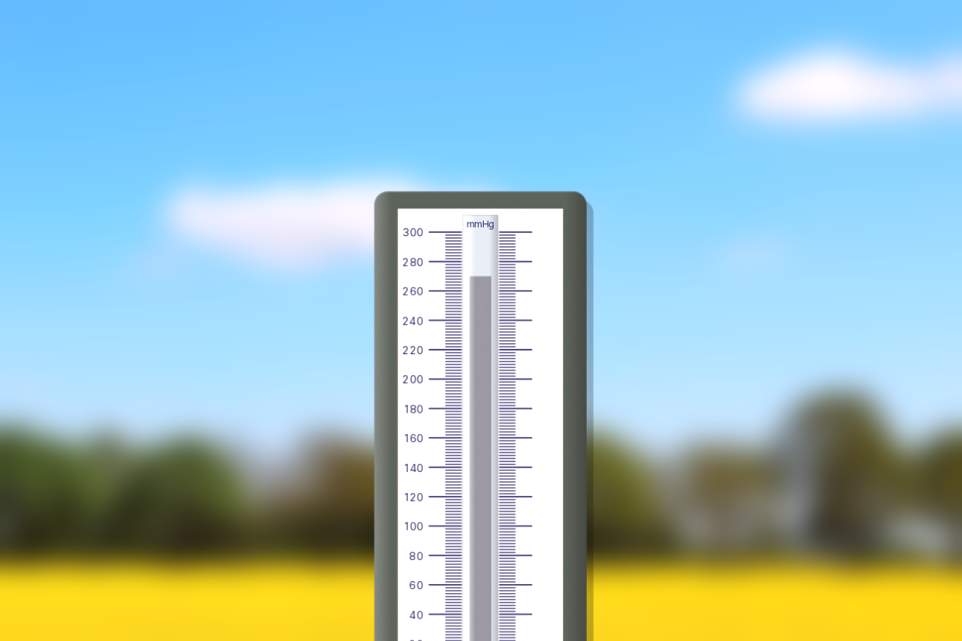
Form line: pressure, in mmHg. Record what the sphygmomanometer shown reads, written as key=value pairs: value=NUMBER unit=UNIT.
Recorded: value=270 unit=mmHg
